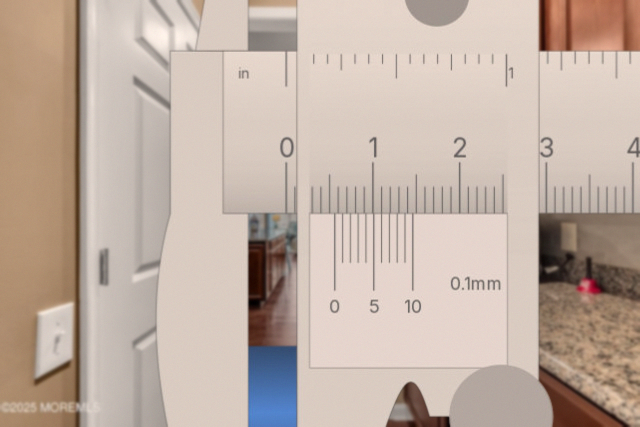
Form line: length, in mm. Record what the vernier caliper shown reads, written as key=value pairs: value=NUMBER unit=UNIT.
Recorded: value=5.6 unit=mm
